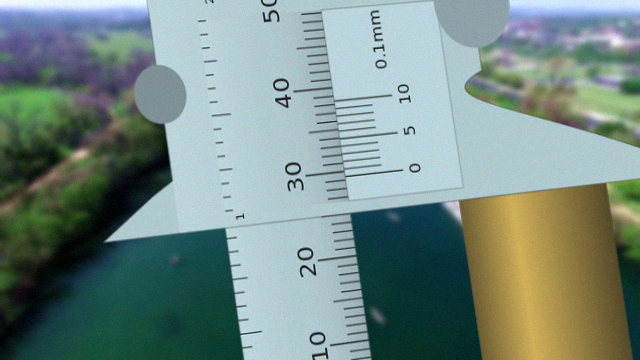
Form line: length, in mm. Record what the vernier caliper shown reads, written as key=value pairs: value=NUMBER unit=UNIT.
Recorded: value=29.4 unit=mm
